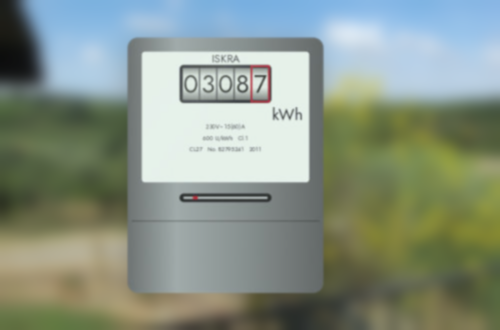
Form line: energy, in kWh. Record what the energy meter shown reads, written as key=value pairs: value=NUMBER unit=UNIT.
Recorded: value=308.7 unit=kWh
